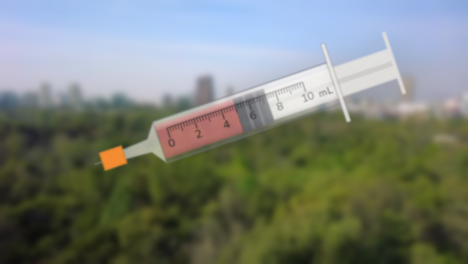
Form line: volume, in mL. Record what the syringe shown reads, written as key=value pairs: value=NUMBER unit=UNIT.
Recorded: value=5 unit=mL
